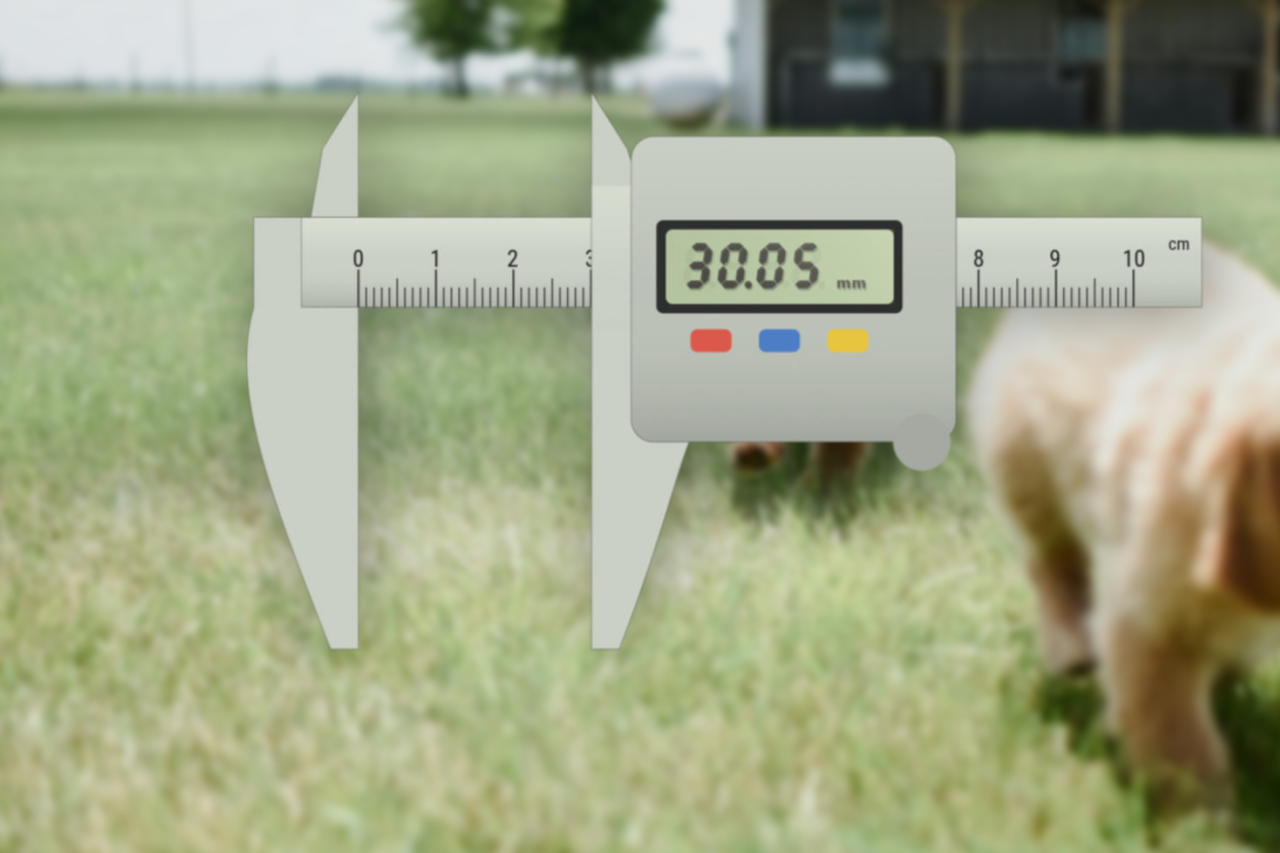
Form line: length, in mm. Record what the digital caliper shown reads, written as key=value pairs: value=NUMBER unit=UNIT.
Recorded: value=30.05 unit=mm
